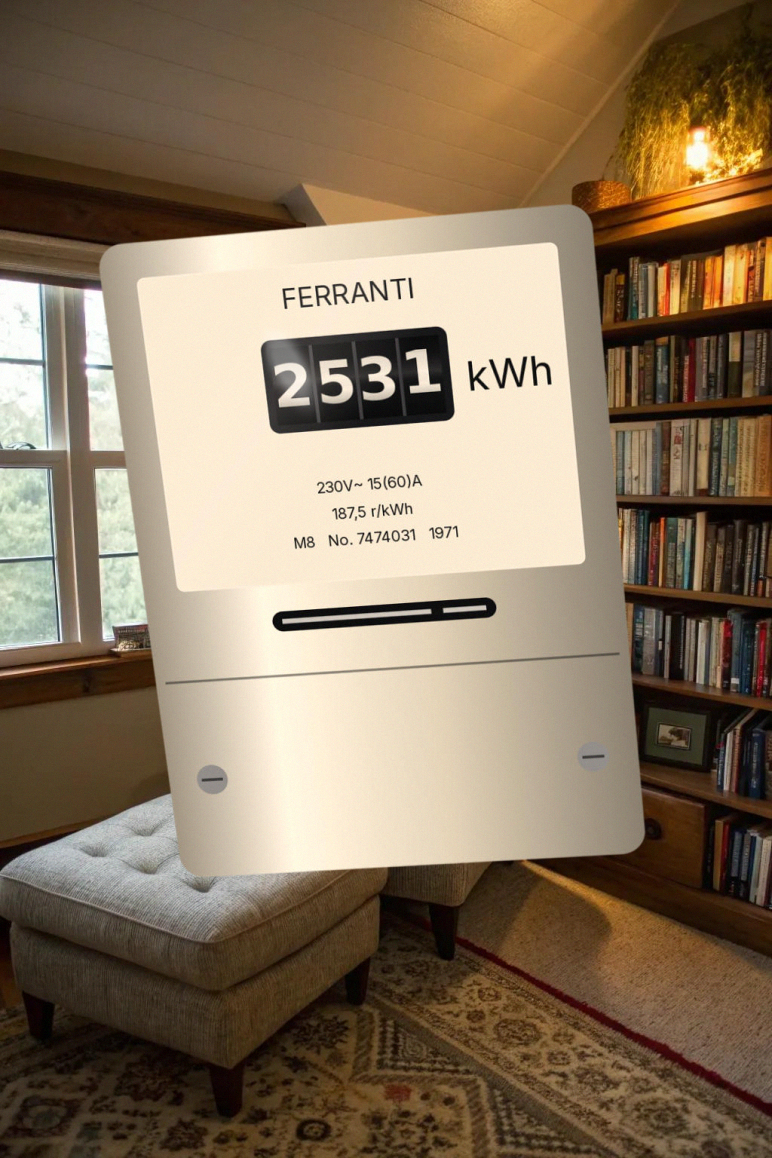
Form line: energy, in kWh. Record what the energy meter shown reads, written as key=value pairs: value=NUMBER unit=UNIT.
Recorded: value=2531 unit=kWh
